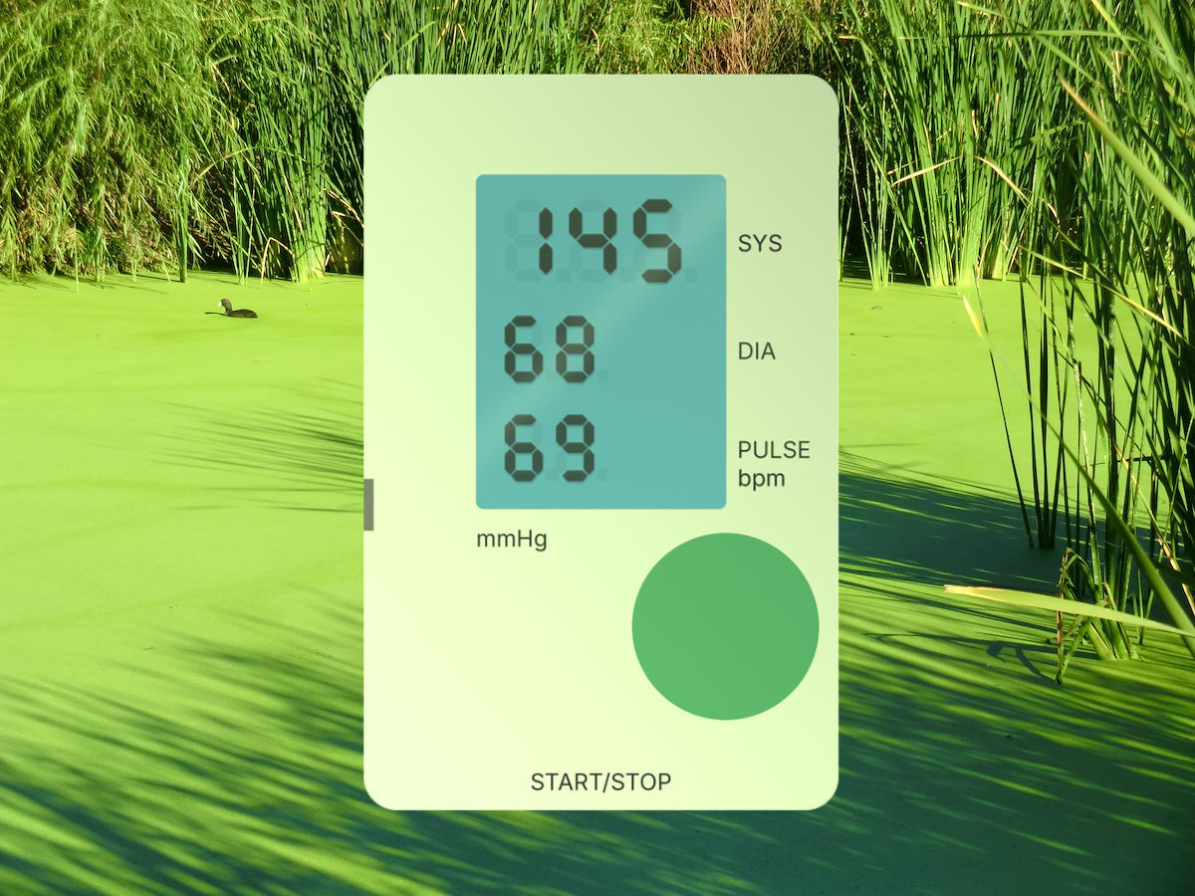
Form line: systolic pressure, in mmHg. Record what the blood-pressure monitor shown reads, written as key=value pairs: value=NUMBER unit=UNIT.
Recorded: value=145 unit=mmHg
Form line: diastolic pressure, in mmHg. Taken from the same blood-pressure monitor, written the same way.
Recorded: value=68 unit=mmHg
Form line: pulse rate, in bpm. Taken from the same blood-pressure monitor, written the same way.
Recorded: value=69 unit=bpm
